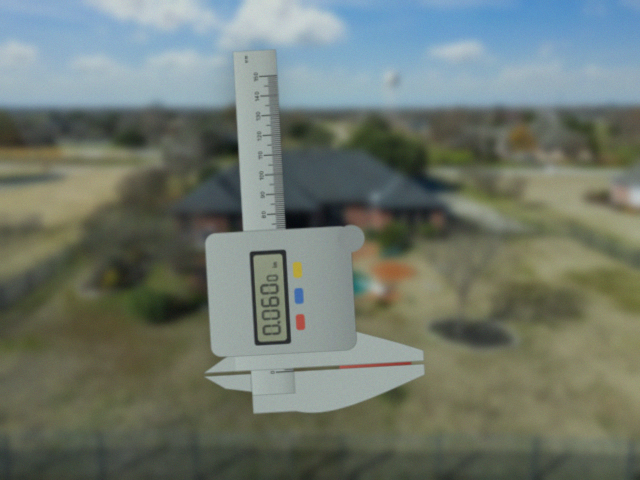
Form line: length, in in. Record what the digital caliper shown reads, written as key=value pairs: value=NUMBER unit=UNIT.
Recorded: value=0.0600 unit=in
